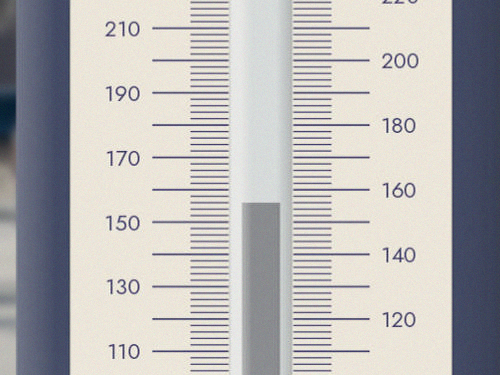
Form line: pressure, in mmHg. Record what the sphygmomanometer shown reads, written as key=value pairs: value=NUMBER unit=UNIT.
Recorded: value=156 unit=mmHg
